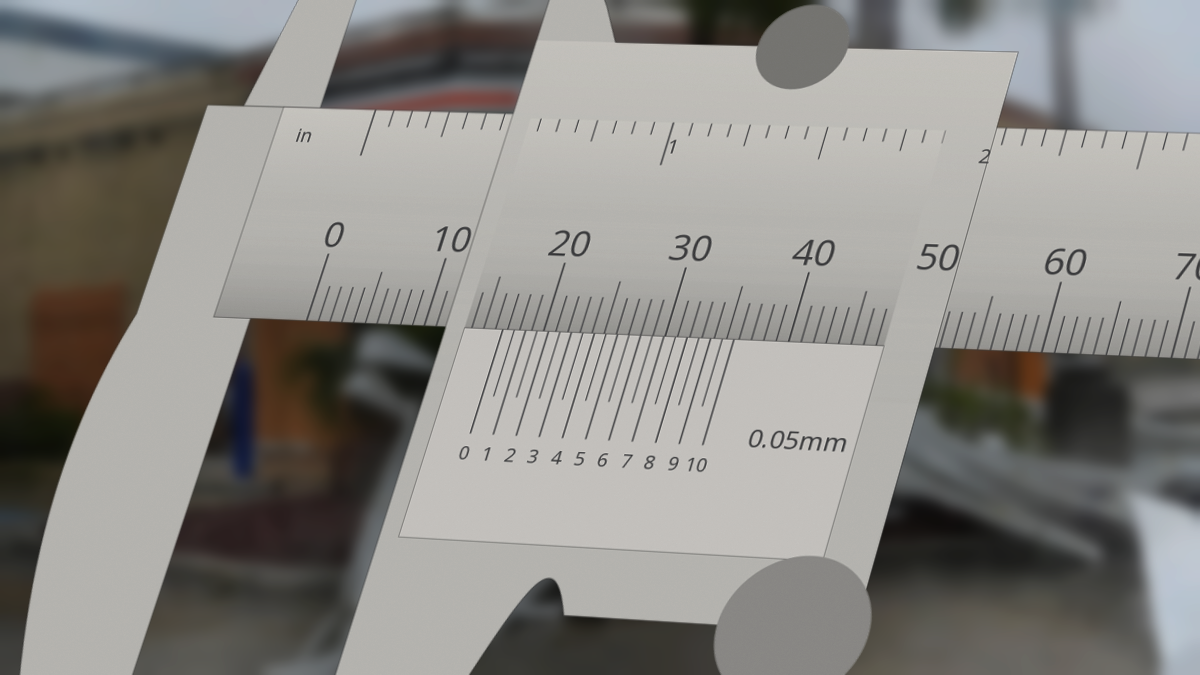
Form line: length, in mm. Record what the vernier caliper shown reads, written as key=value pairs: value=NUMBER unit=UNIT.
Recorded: value=16.6 unit=mm
